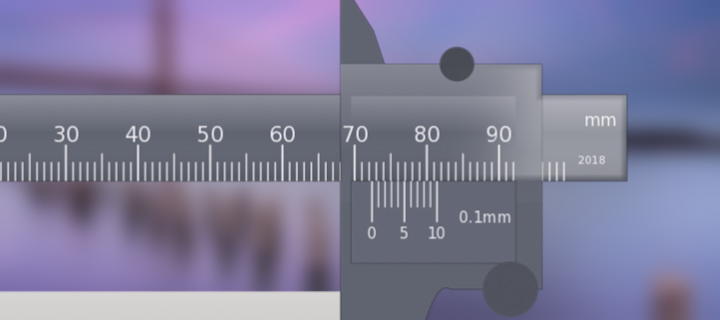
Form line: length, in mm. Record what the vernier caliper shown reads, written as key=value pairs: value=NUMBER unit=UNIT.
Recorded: value=72.4 unit=mm
